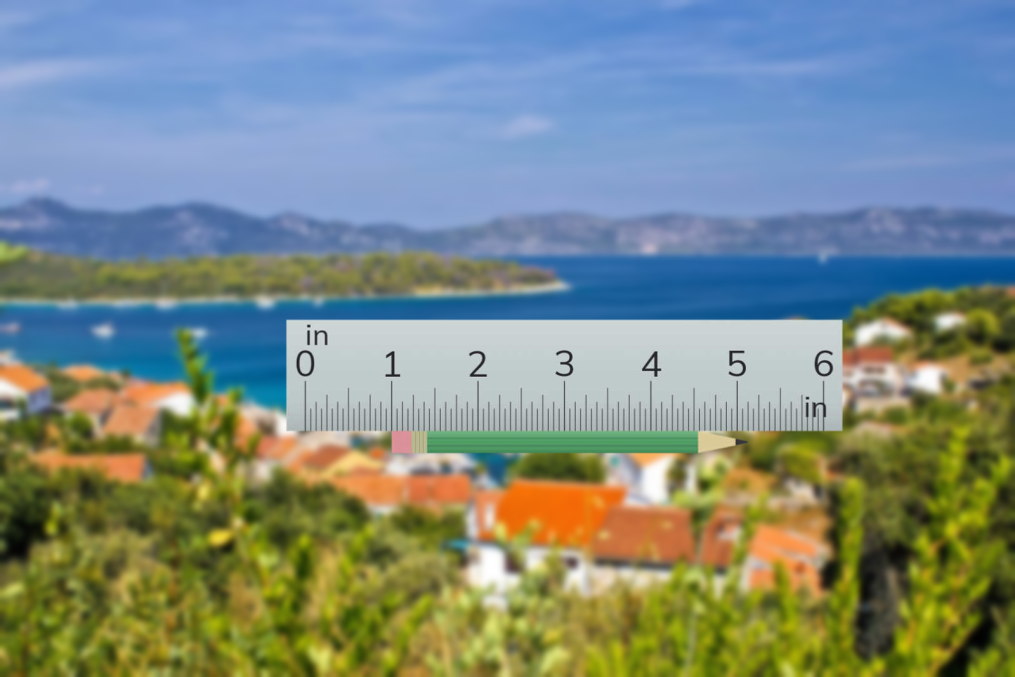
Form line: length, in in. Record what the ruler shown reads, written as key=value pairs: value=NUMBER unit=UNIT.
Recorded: value=4.125 unit=in
